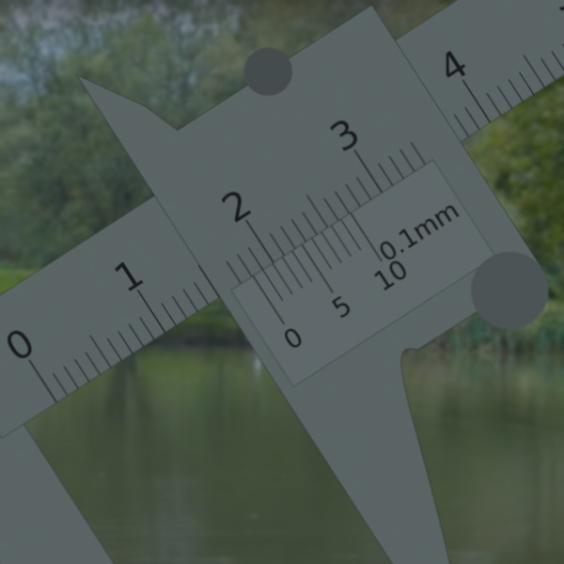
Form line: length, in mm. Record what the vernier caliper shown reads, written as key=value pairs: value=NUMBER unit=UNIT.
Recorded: value=18.1 unit=mm
